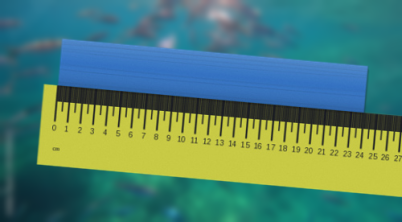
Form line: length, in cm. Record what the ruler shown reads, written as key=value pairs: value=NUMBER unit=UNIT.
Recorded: value=24 unit=cm
